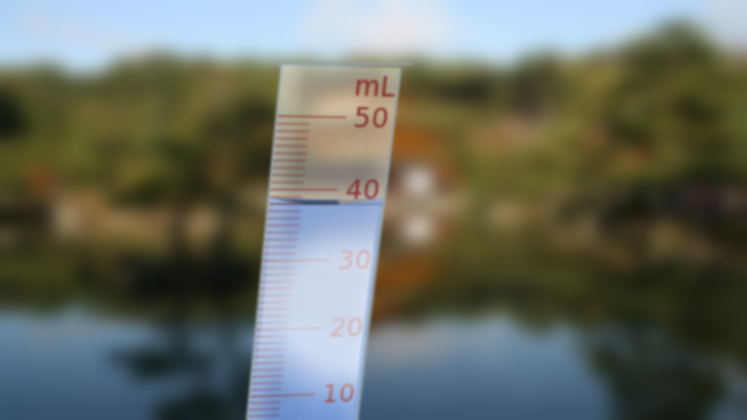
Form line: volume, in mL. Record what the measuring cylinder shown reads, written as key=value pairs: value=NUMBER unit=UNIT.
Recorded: value=38 unit=mL
